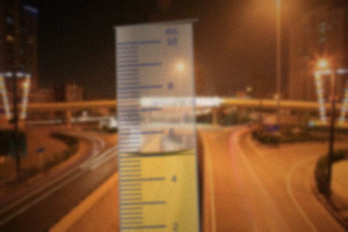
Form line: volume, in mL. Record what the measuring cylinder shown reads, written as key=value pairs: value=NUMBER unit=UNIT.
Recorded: value=5 unit=mL
